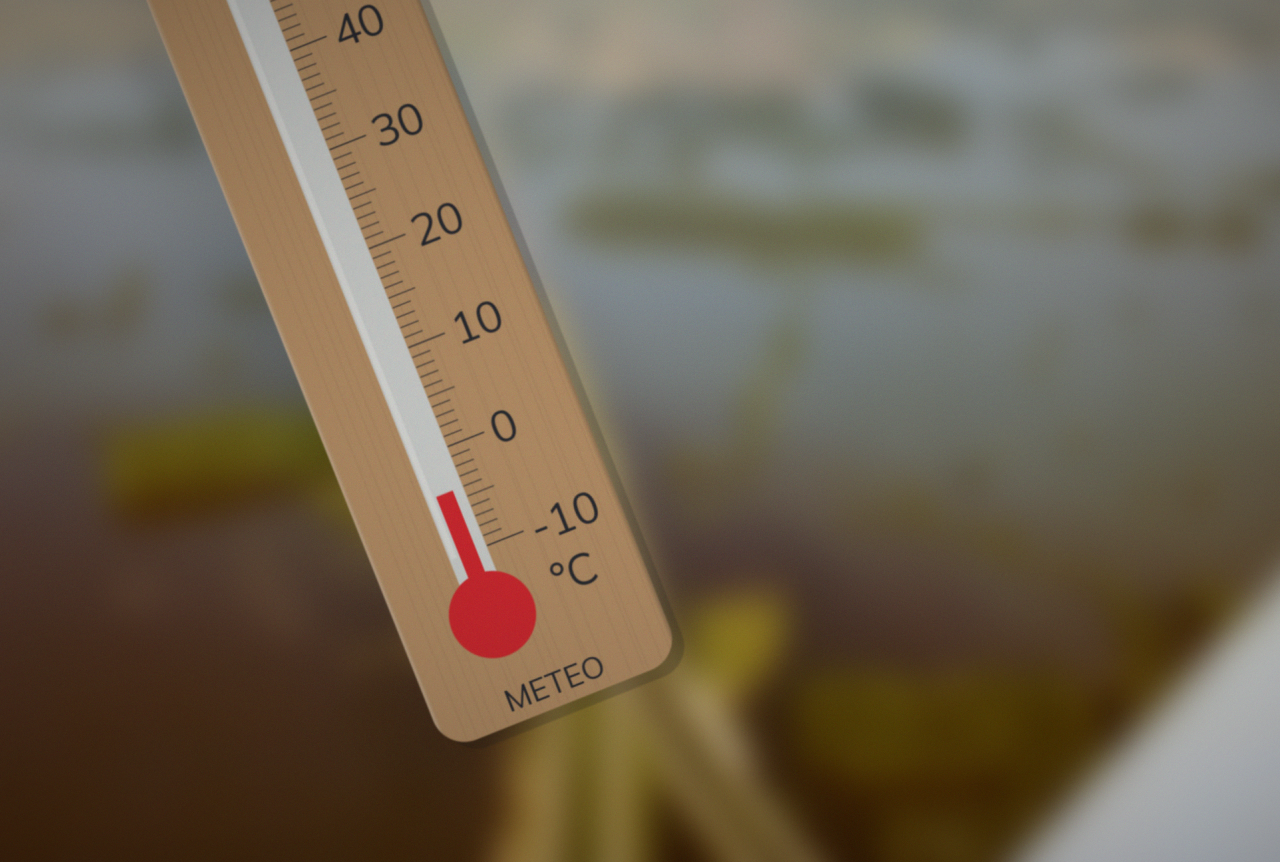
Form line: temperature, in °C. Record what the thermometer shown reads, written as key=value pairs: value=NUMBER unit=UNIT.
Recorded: value=-4 unit=°C
